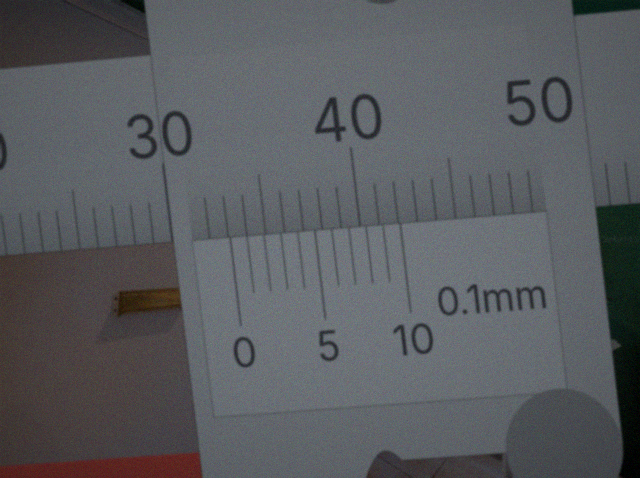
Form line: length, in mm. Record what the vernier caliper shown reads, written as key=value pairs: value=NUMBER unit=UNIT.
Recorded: value=33.1 unit=mm
